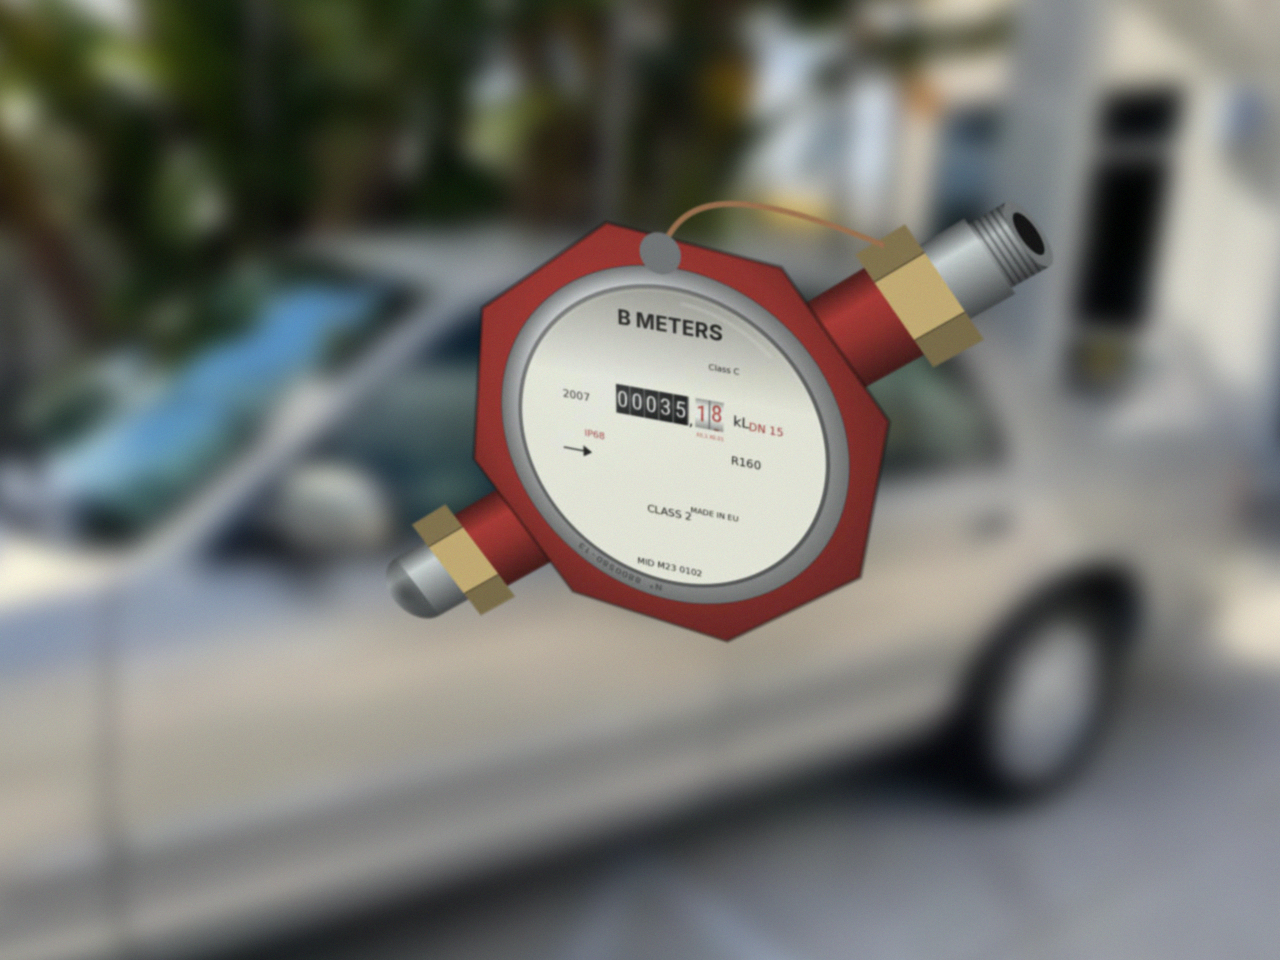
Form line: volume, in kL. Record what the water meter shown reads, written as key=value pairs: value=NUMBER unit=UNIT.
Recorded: value=35.18 unit=kL
